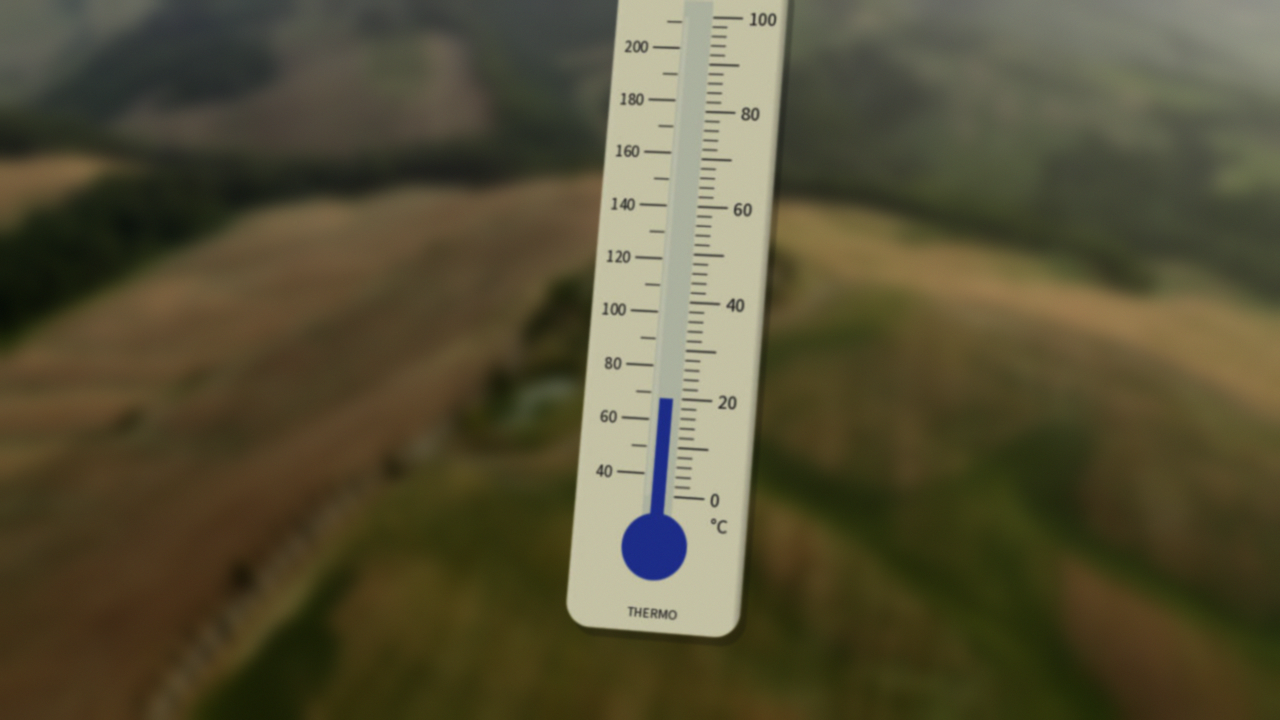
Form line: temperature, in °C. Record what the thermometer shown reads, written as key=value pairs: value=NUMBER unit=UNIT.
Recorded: value=20 unit=°C
